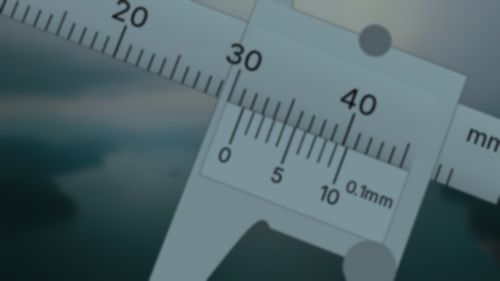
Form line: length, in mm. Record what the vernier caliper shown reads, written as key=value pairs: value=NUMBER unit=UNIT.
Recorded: value=31.4 unit=mm
